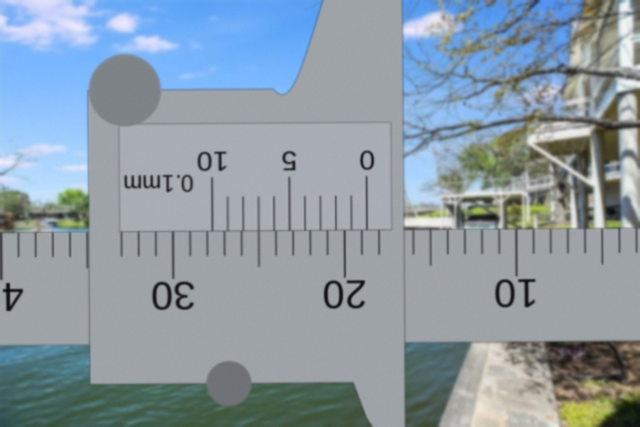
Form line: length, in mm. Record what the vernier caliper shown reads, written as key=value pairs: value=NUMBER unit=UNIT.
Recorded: value=18.7 unit=mm
